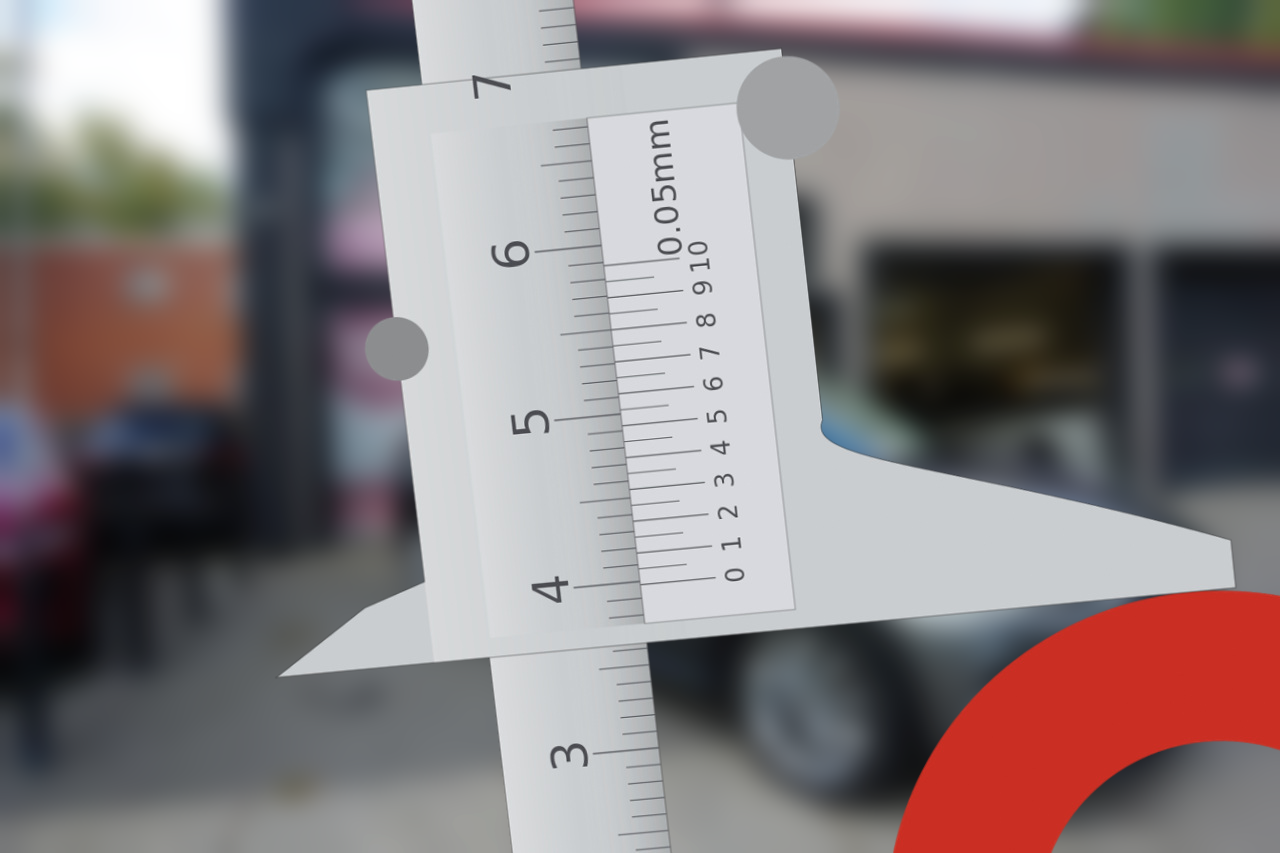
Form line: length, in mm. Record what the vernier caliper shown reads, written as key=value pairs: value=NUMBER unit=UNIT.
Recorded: value=39.8 unit=mm
